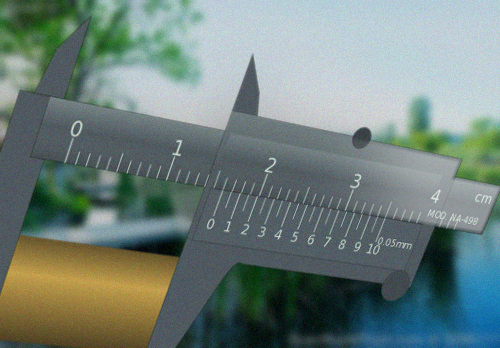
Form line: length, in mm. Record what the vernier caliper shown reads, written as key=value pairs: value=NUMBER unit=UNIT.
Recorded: value=16.0 unit=mm
